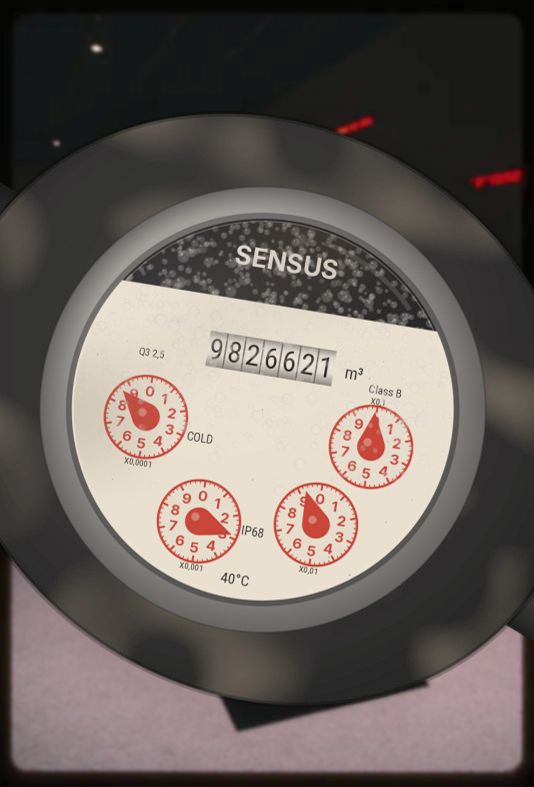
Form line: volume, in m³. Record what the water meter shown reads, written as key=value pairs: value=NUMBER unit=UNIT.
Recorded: value=9826620.9928 unit=m³
